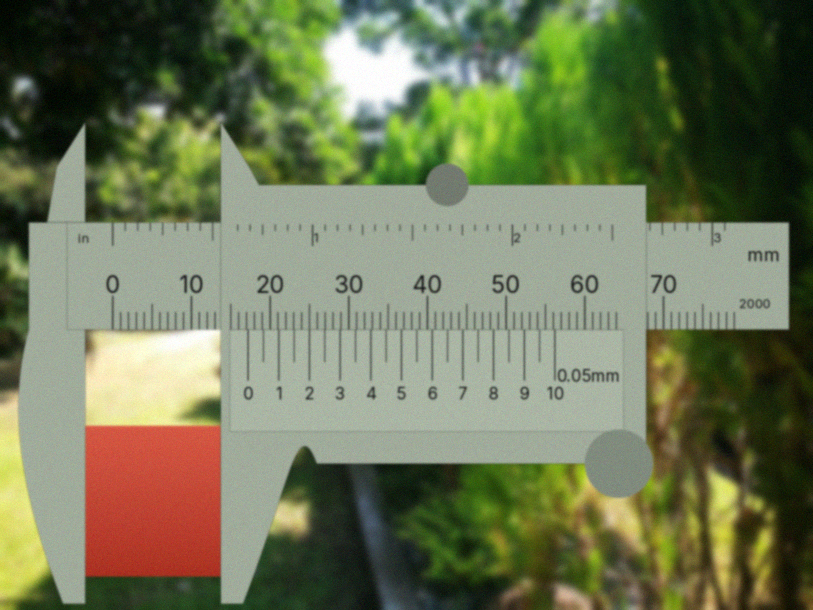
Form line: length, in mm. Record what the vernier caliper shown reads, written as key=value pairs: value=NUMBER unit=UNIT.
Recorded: value=17.2 unit=mm
